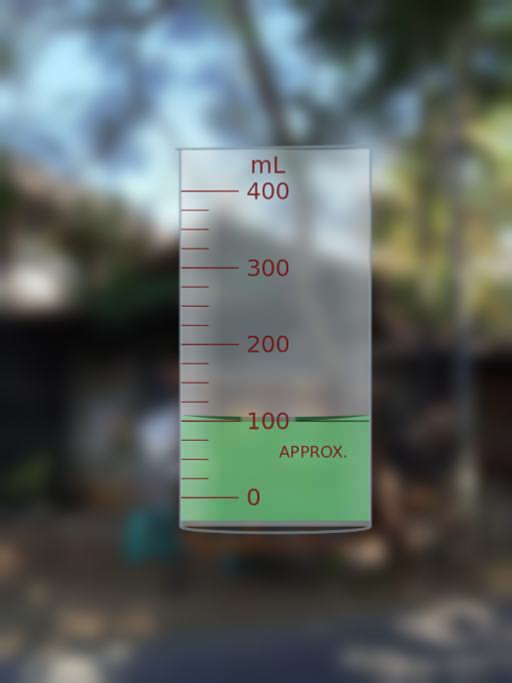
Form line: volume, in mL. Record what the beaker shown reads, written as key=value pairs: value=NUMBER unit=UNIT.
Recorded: value=100 unit=mL
